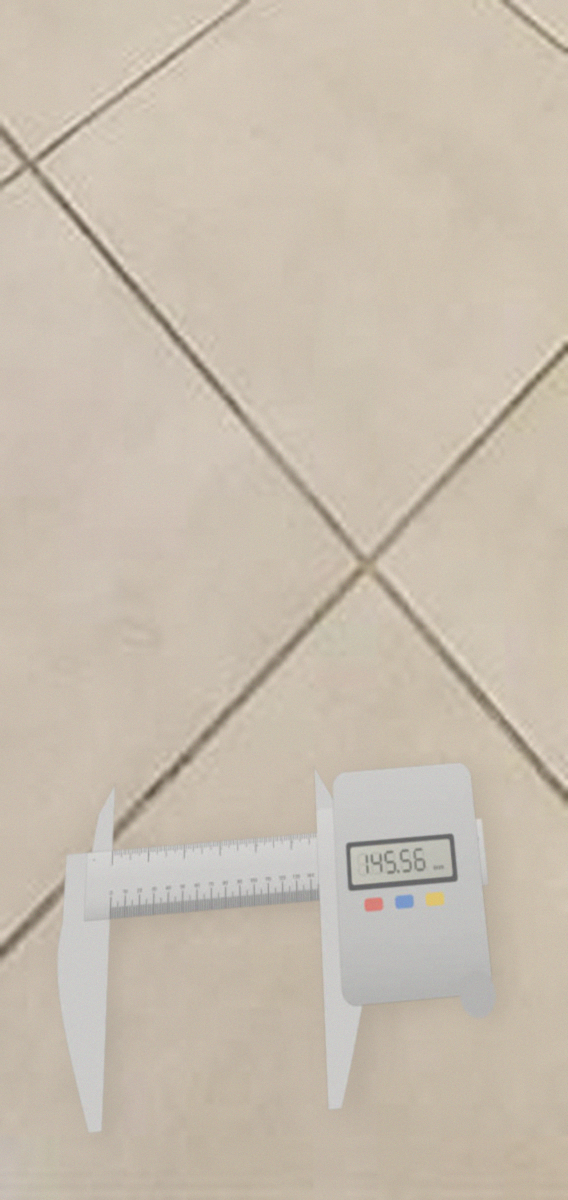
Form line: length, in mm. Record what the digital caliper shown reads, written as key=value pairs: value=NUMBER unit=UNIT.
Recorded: value=145.56 unit=mm
